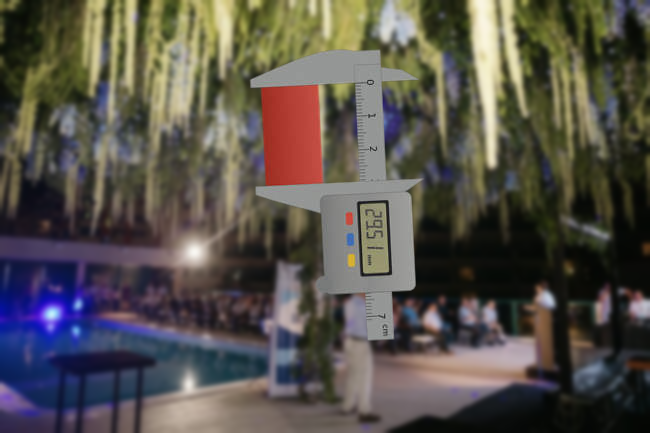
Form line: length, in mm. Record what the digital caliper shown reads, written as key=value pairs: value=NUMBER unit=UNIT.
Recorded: value=29.51 unit=mm
